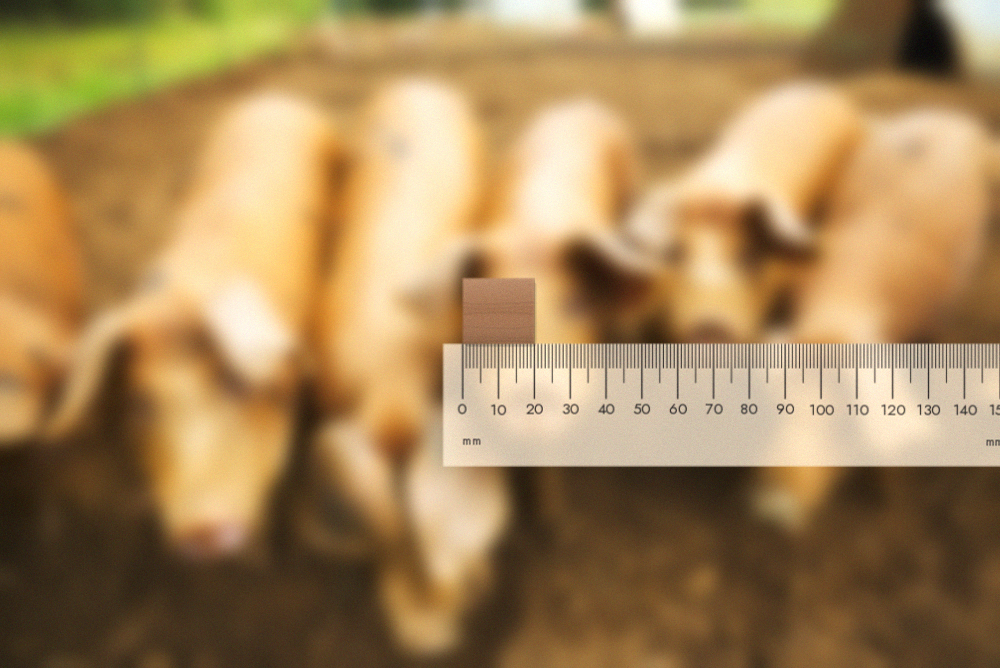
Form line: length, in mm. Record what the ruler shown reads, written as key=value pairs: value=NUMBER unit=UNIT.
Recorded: value=20 unit=mm
